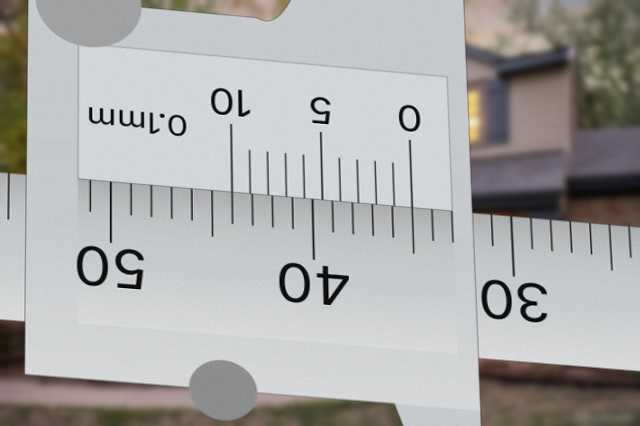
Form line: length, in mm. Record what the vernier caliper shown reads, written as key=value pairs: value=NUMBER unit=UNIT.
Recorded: value=35.0 unit=mm
